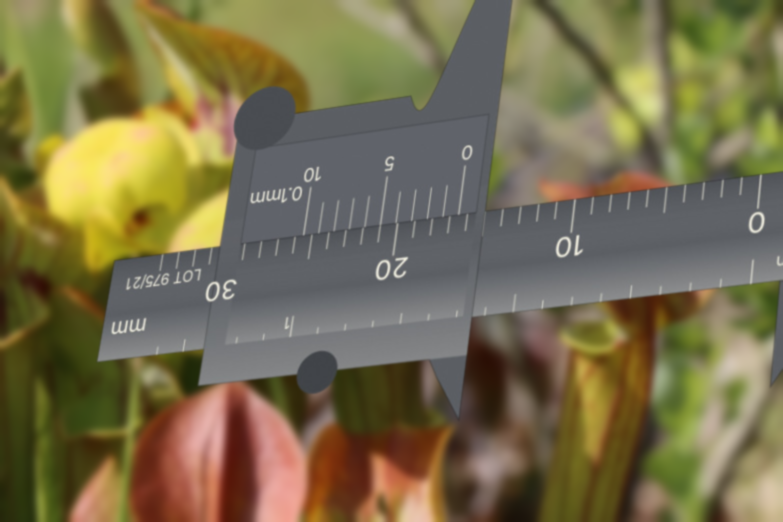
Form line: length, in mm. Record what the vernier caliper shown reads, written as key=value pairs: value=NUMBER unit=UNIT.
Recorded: value=16.5 unit=mm
